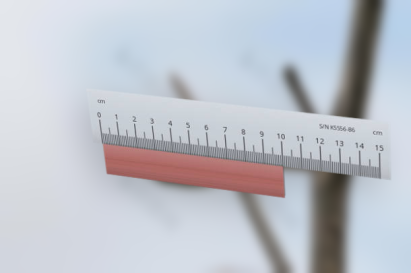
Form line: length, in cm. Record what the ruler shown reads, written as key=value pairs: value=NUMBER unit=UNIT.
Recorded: value=10 unit=cm
